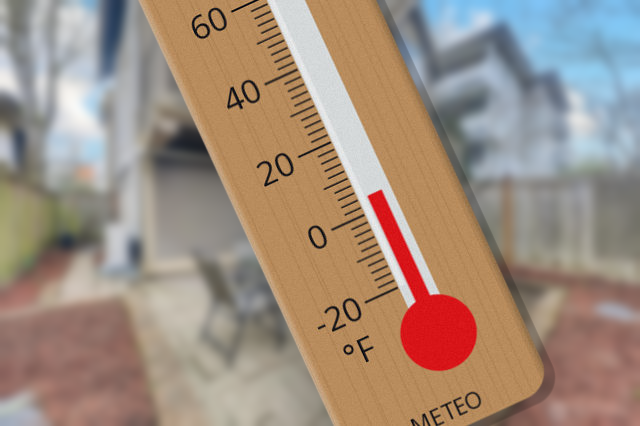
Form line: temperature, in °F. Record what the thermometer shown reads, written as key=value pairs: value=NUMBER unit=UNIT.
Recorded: value=4 unit=°F
